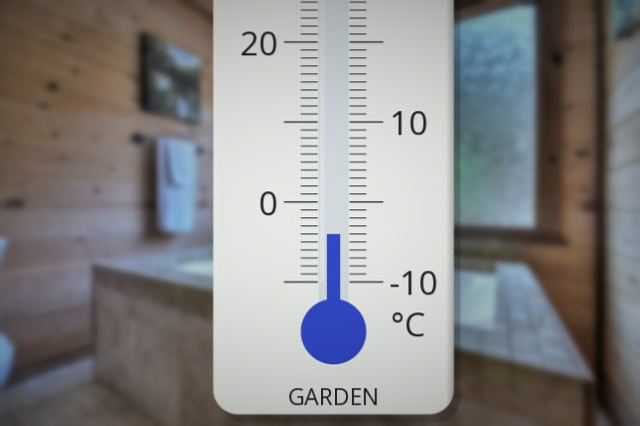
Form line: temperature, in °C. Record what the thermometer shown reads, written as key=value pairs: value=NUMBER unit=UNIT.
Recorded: value=-4 unit=°C
